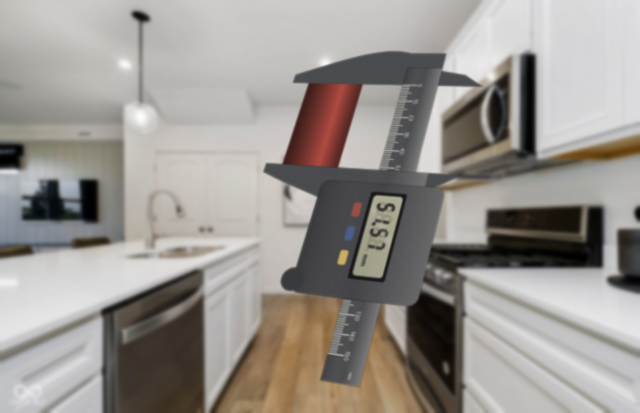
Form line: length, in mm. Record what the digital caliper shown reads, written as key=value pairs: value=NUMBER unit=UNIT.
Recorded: value=51.57 unit=mm
